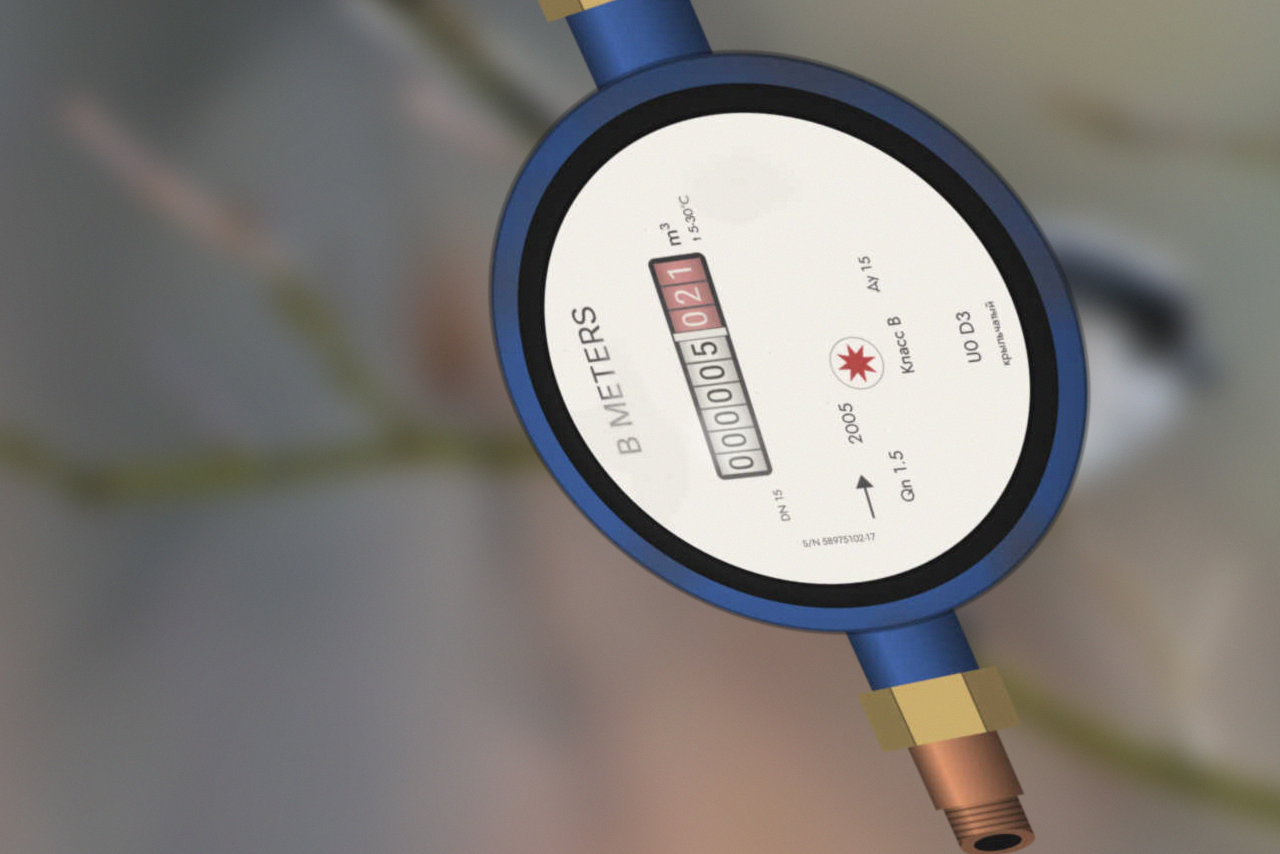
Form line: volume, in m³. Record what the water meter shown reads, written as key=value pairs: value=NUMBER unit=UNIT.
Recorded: value=5.021 unit=m³
